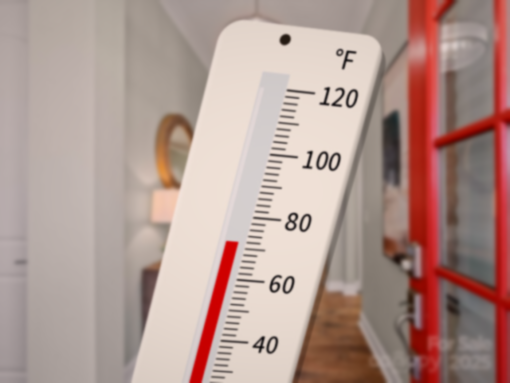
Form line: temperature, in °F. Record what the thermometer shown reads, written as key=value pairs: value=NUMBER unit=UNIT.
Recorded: value=72 unit=°F
